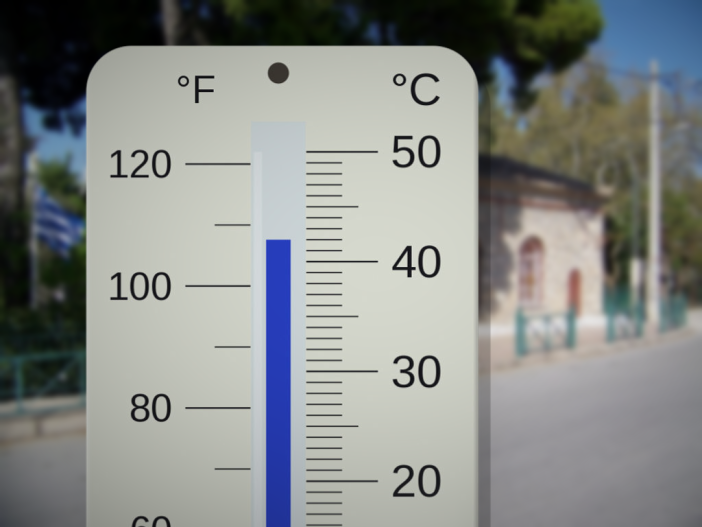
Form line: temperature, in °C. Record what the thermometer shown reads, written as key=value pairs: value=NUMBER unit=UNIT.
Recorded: value=42 unit=°C
